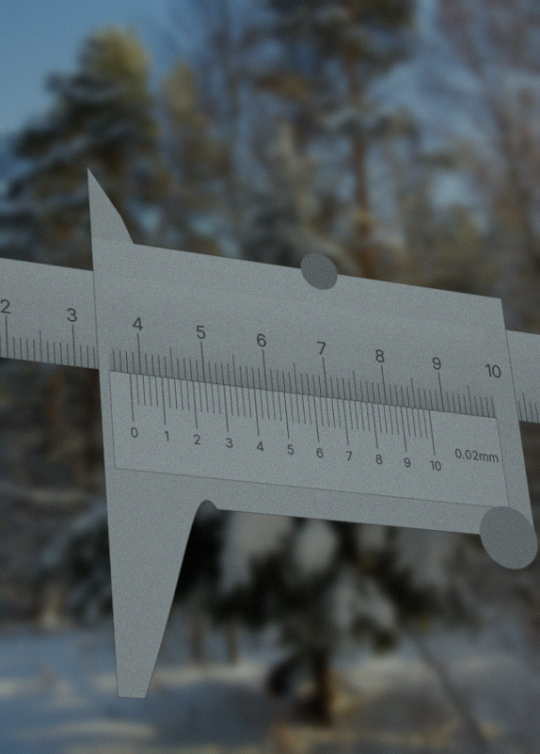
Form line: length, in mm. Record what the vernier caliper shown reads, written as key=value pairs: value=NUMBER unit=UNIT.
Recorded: value=38.4 unit=mm
